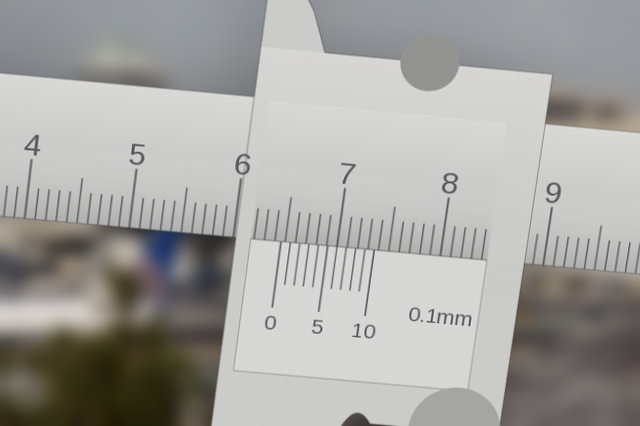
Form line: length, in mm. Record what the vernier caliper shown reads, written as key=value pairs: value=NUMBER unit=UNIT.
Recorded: value=64.6 unit=mm
